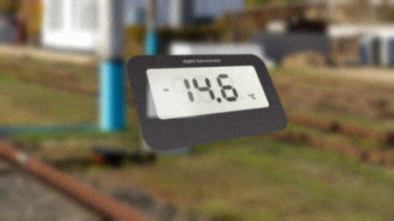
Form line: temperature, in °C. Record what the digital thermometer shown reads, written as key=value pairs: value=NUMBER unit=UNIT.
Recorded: value=-14.6 unit=°C
